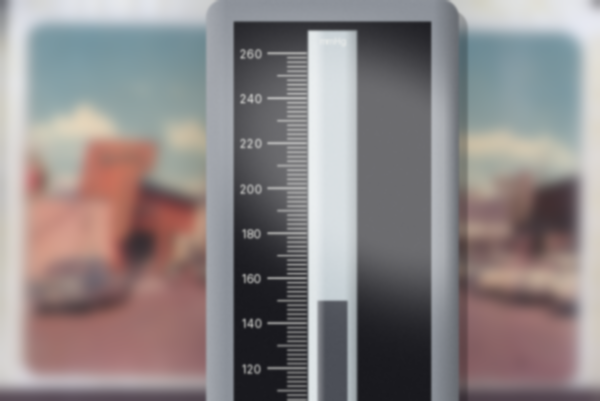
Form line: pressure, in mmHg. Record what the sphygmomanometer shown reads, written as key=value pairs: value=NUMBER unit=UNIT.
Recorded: value=150 unit=mmHg
